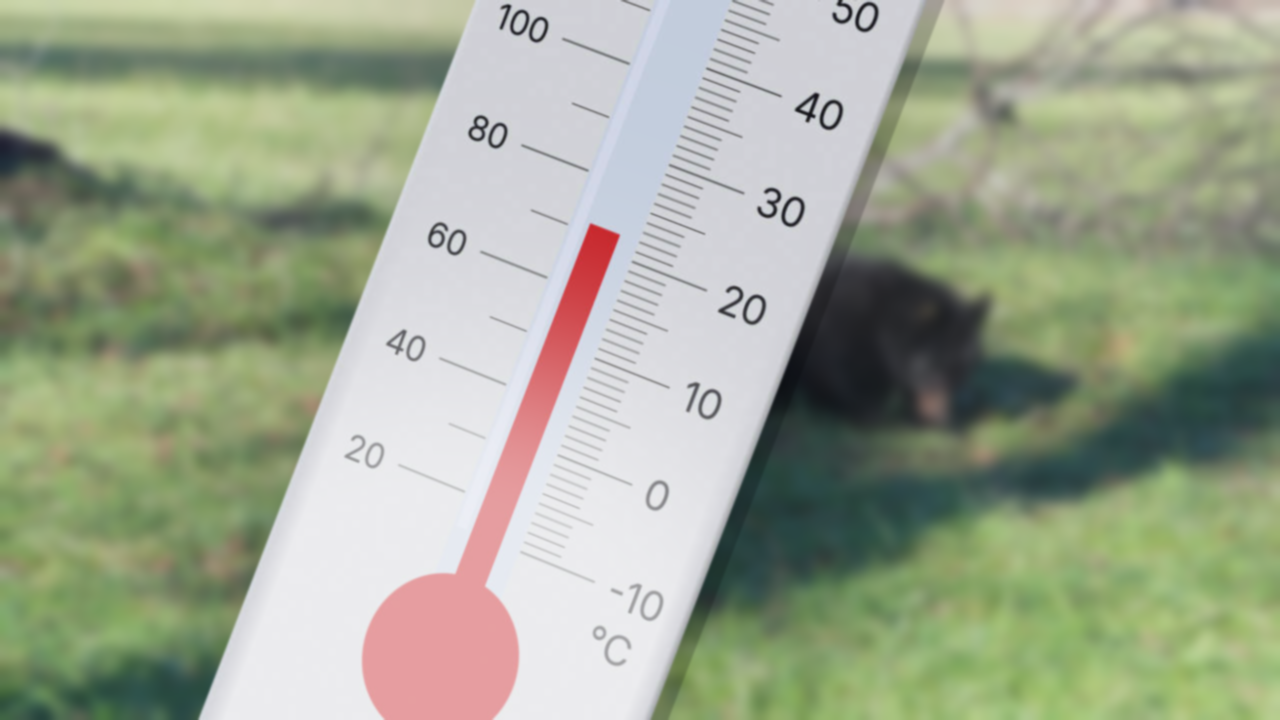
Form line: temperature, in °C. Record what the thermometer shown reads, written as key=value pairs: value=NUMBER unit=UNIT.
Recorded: value=22 unit=°C
